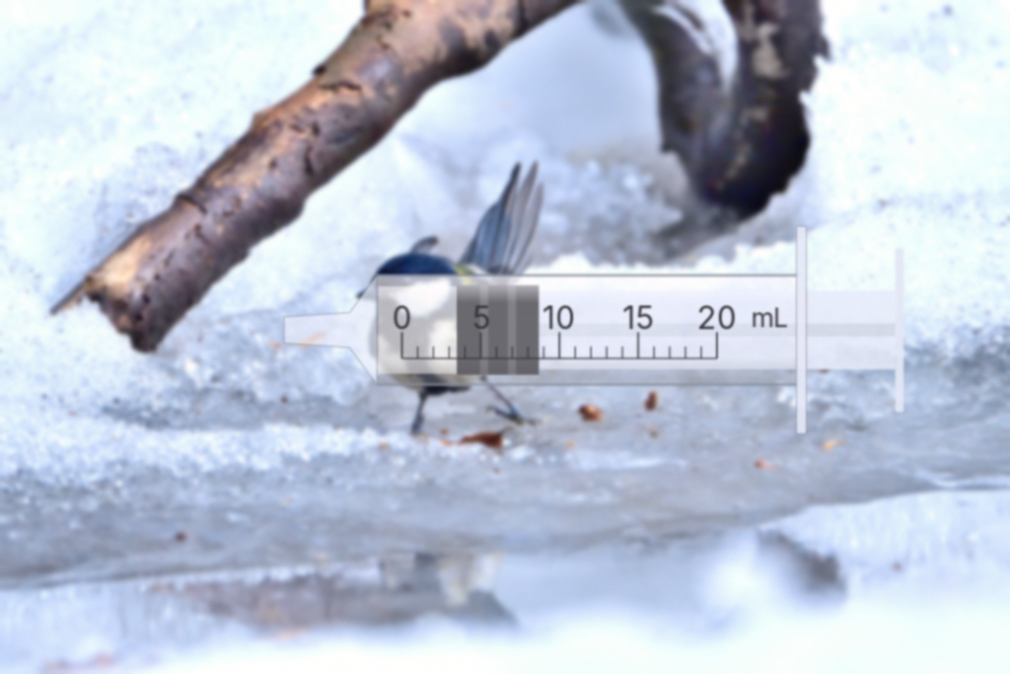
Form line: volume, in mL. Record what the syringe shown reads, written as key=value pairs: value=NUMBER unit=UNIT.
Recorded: value=3.5 unit=mL
